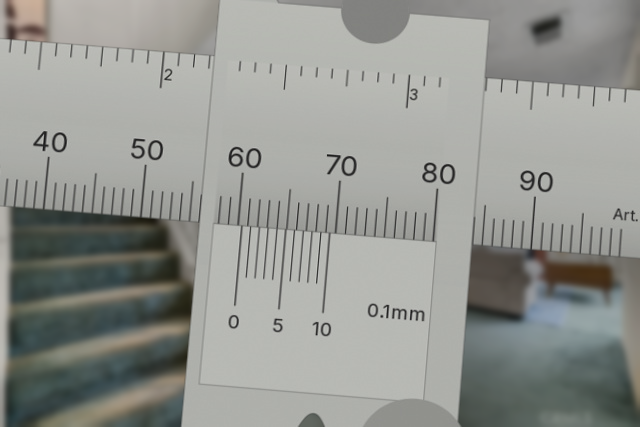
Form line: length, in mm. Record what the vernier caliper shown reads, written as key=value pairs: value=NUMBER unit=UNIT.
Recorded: value=60.4 unit=mm
